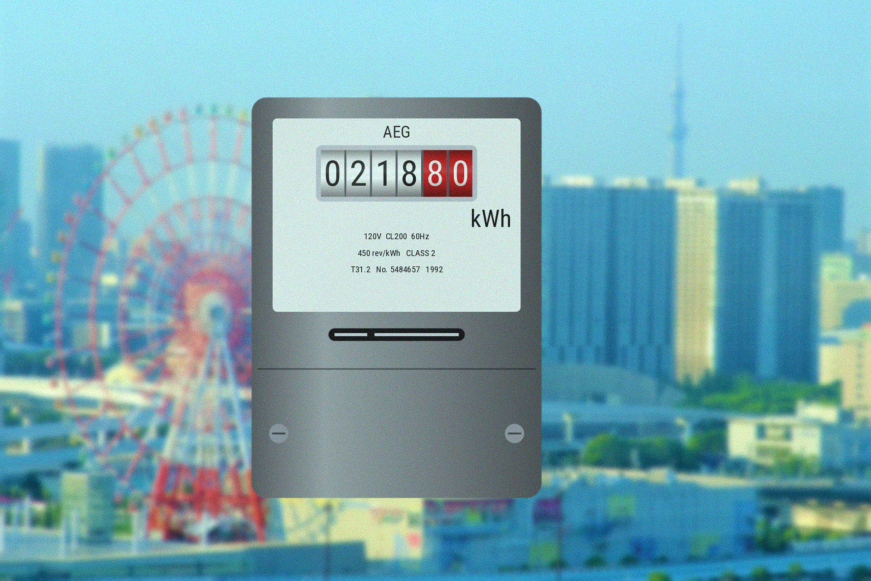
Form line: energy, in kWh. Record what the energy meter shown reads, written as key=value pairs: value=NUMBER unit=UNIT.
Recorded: value=218.80 unit=kWh
